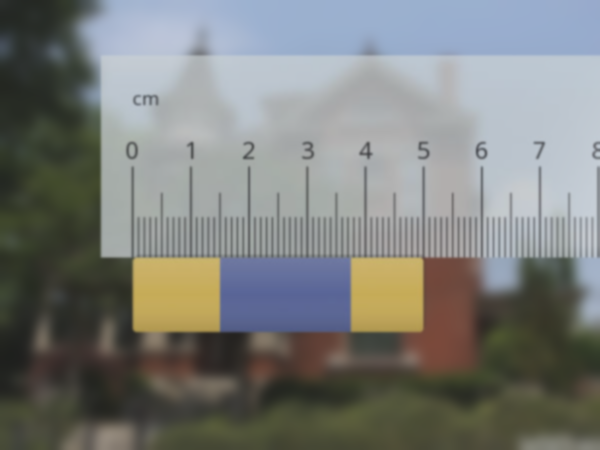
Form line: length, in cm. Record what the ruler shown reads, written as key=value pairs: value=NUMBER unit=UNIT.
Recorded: value=5 unit=cm
